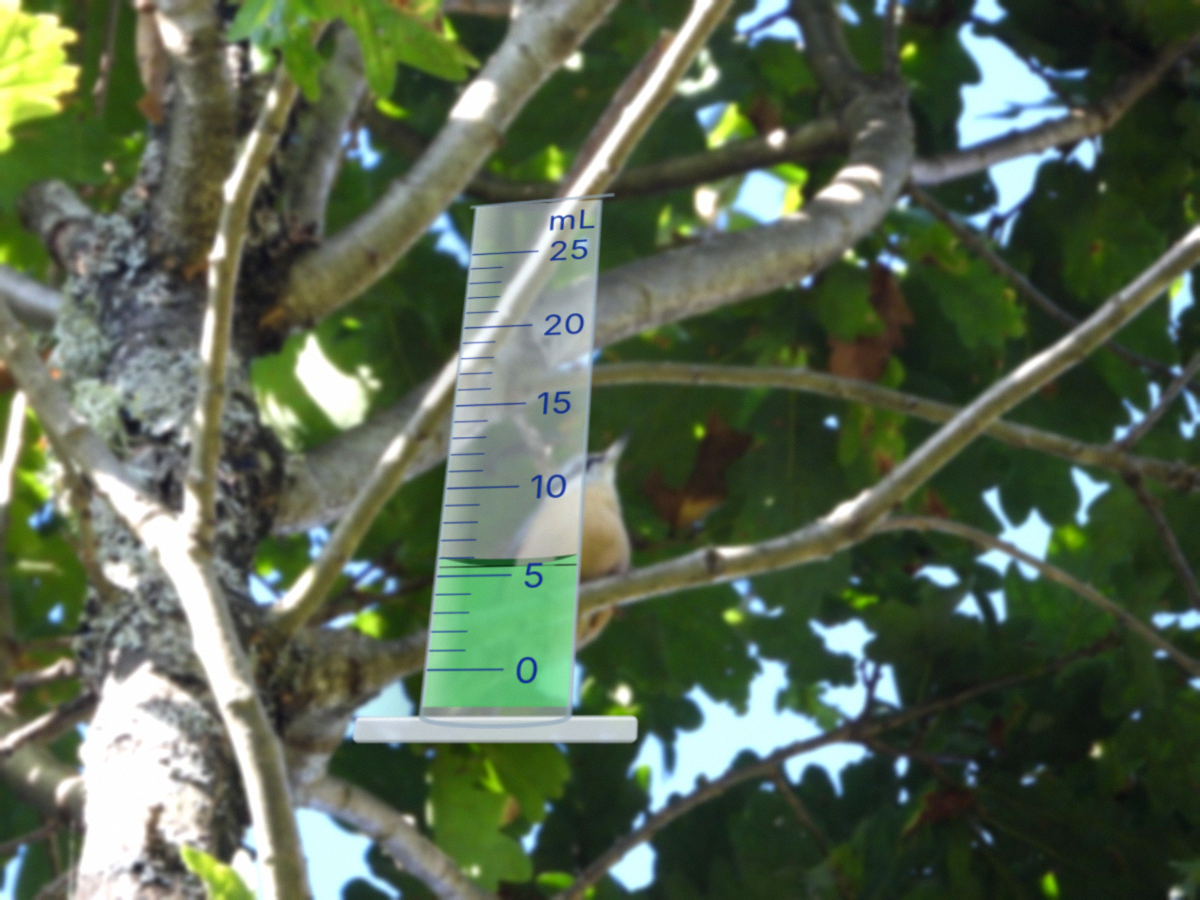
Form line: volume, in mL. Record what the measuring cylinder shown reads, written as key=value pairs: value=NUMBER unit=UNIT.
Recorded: value=5.5 unit=mL
